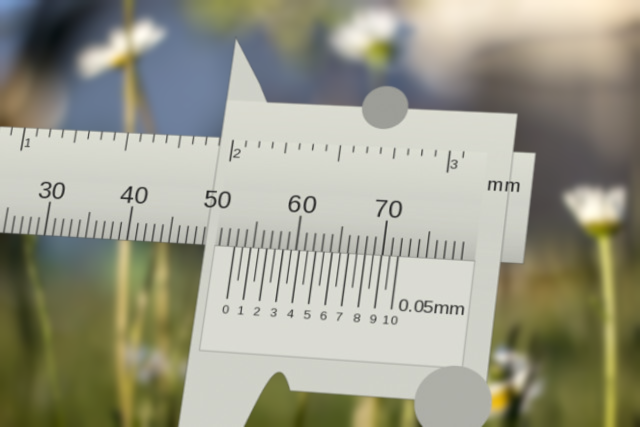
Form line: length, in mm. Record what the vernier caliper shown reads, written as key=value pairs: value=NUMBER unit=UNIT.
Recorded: value=52.8 unit=mm
